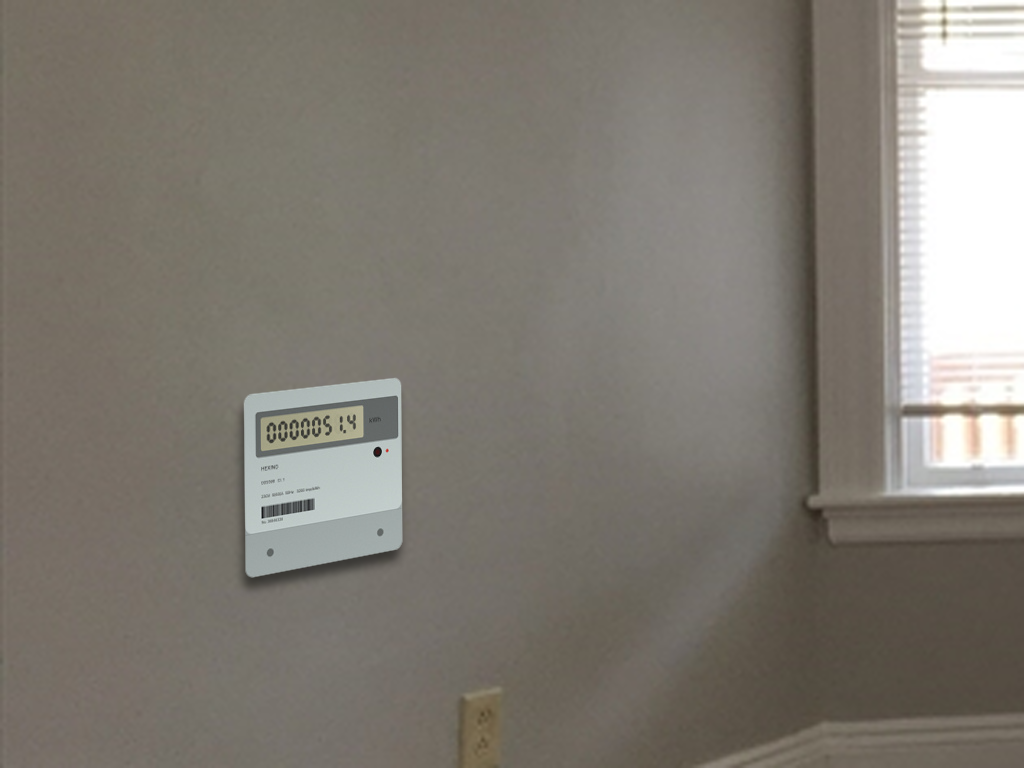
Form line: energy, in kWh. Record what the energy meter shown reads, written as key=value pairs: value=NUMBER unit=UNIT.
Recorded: value=51.4 unit=kWh
